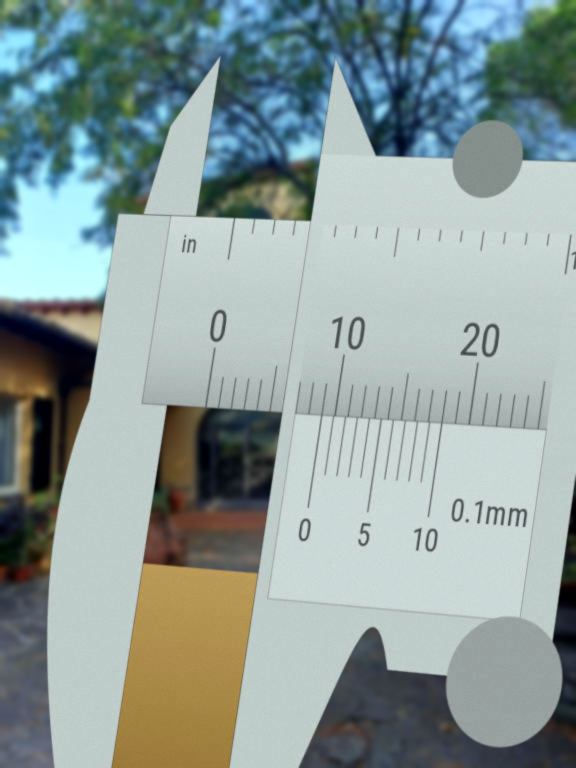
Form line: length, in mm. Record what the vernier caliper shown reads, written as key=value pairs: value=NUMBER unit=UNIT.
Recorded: value=9.0 unit=mm
